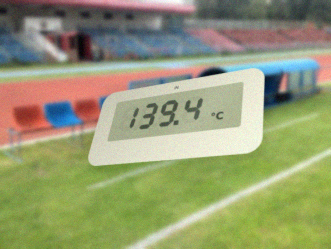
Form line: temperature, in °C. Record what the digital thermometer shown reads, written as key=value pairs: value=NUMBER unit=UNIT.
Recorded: value=139.4 unit=°C
